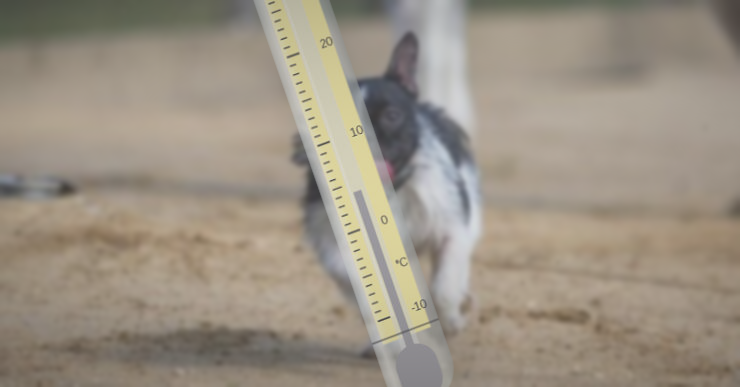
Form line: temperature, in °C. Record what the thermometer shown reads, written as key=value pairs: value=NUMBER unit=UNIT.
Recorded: value=4 unit=°C
